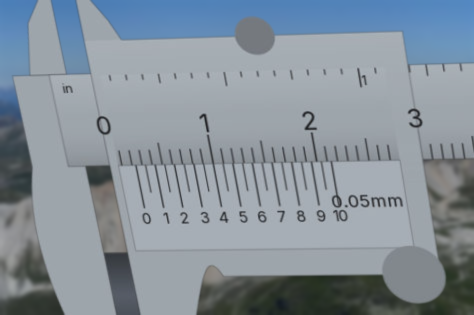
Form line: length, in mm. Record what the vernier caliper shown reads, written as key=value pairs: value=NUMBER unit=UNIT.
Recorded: value=2.4 unit=mm
